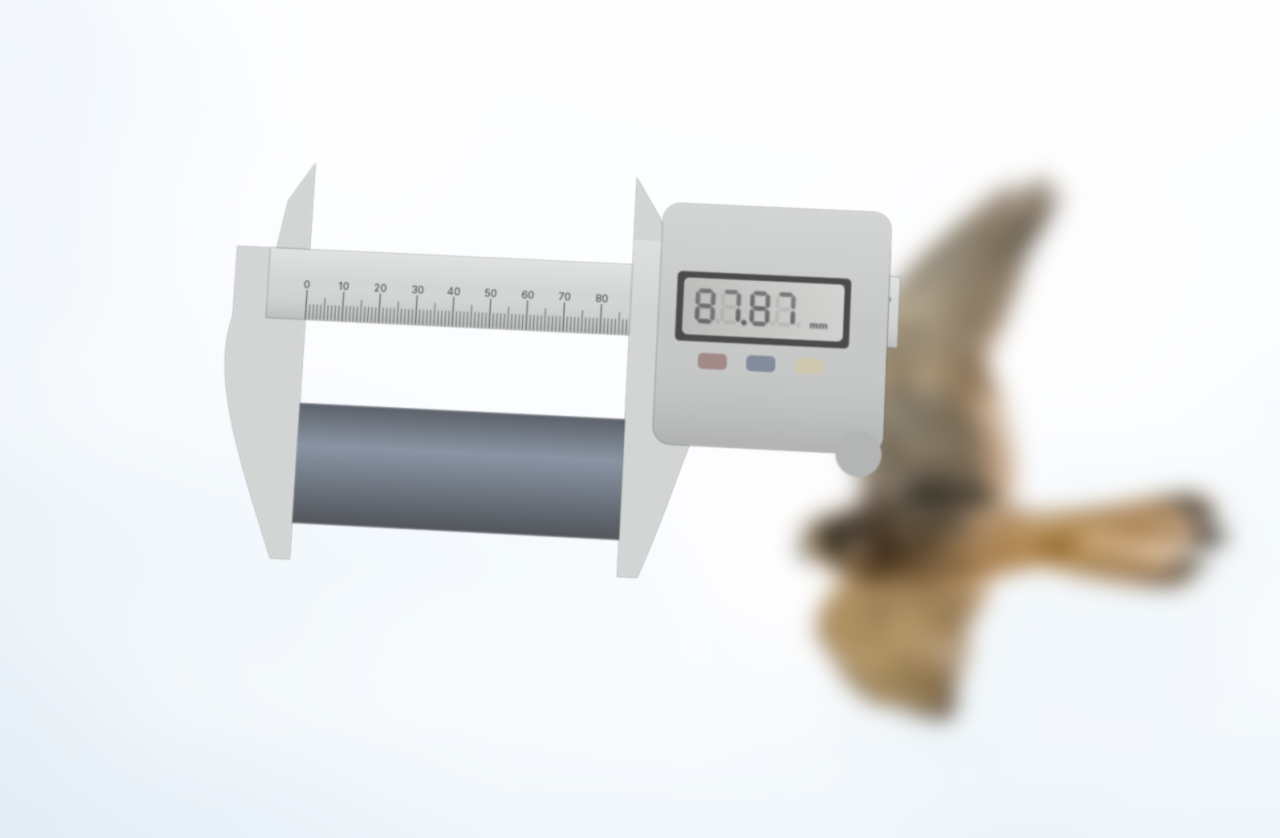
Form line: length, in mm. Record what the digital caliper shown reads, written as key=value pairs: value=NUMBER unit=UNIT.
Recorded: value=87.87 unit=mm
